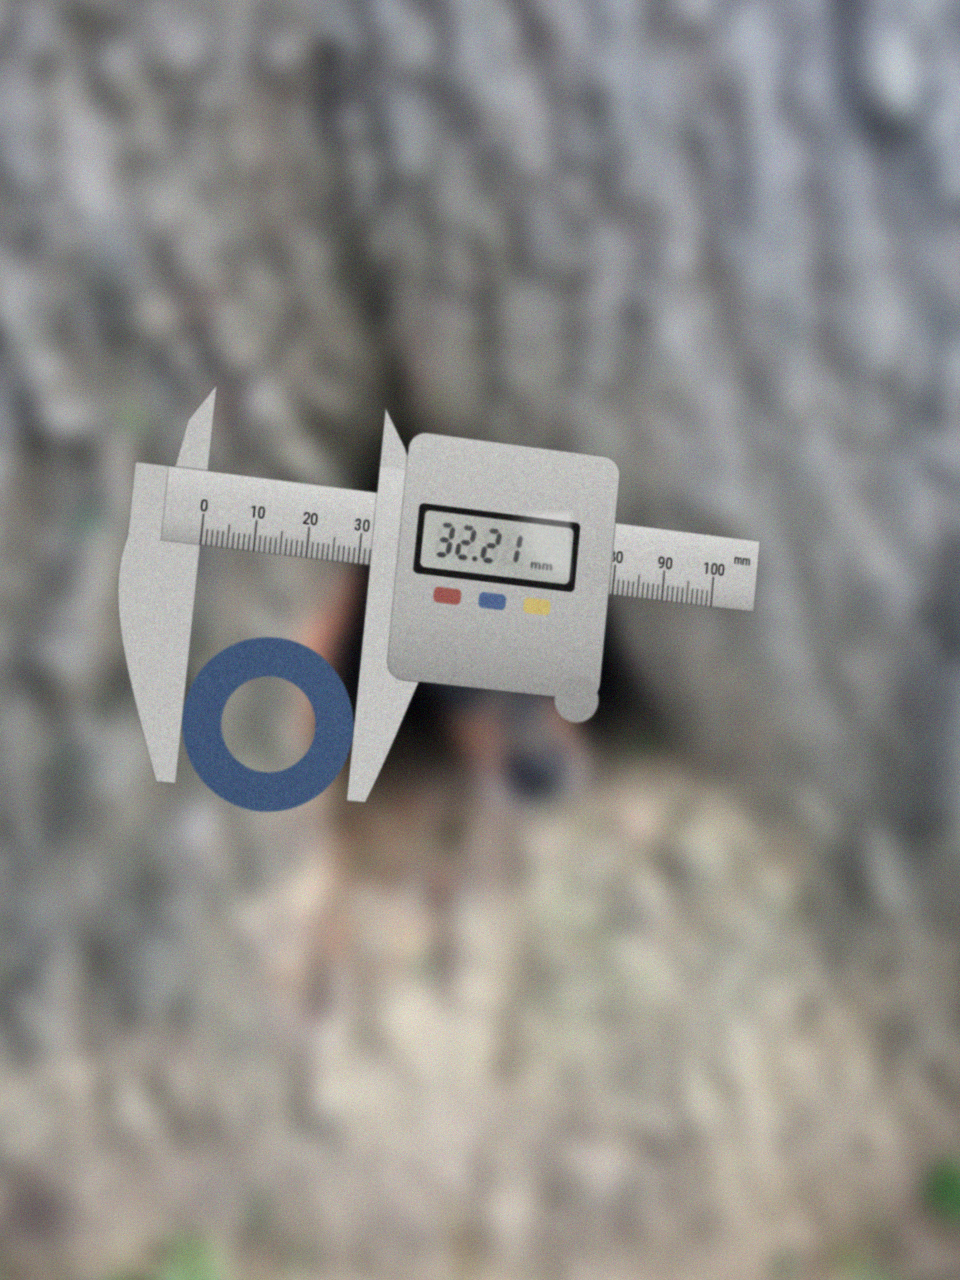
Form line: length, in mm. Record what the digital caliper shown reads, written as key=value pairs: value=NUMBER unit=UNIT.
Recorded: value=32.21 unit=mm
